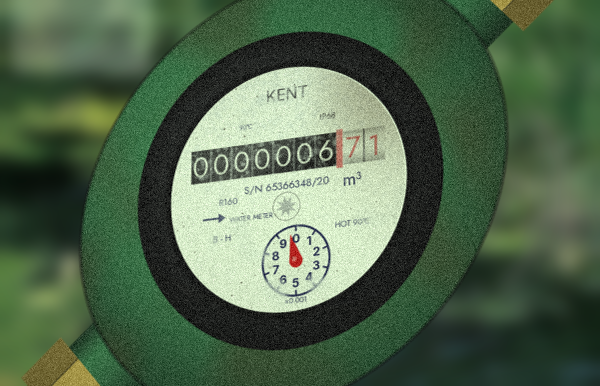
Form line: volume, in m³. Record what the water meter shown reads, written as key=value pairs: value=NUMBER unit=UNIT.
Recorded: value=6.709 unit=m³
